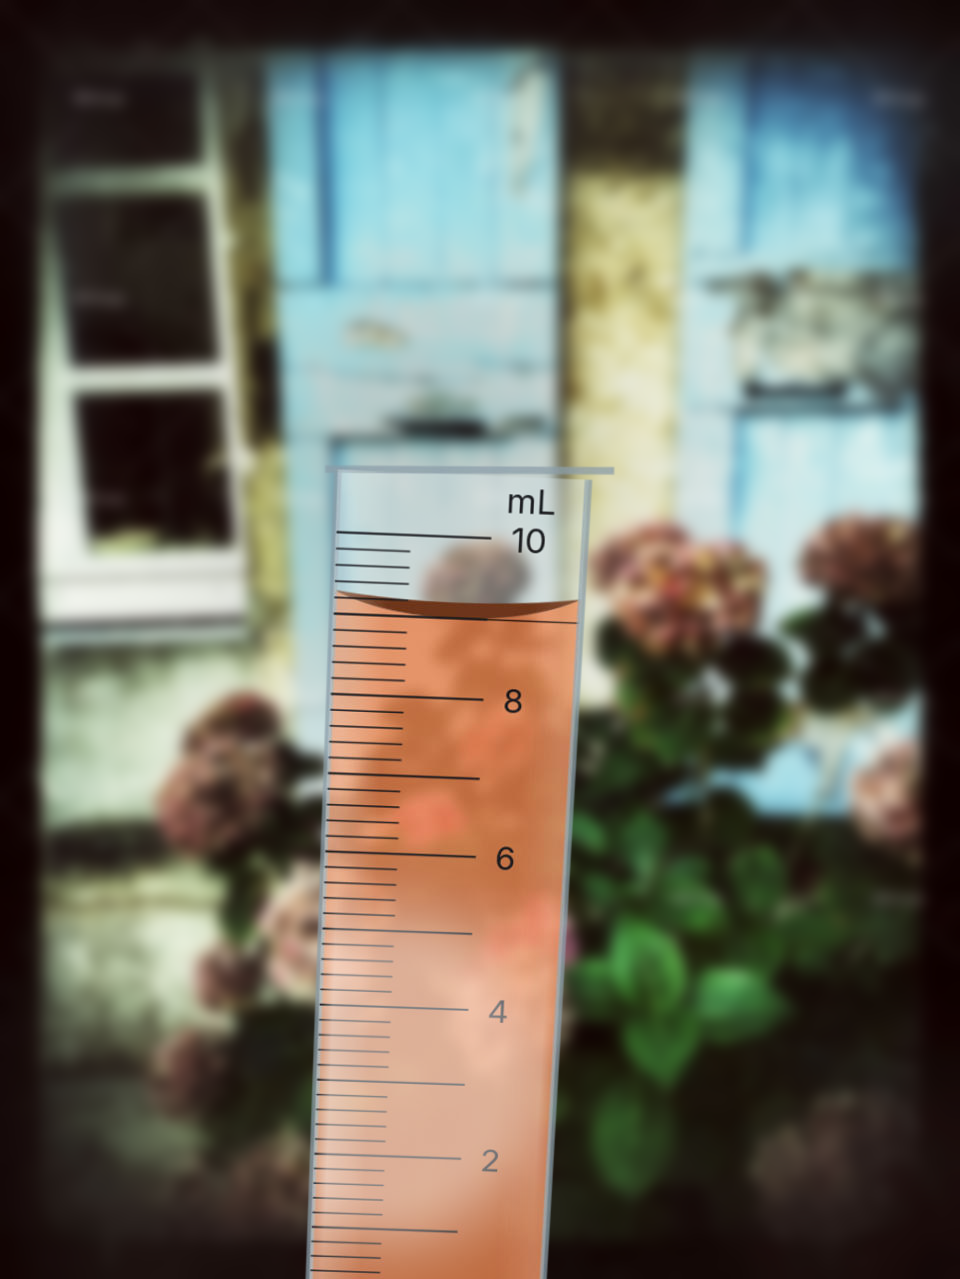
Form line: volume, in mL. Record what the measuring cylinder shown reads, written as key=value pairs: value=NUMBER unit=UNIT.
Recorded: value=9 unit=mL
